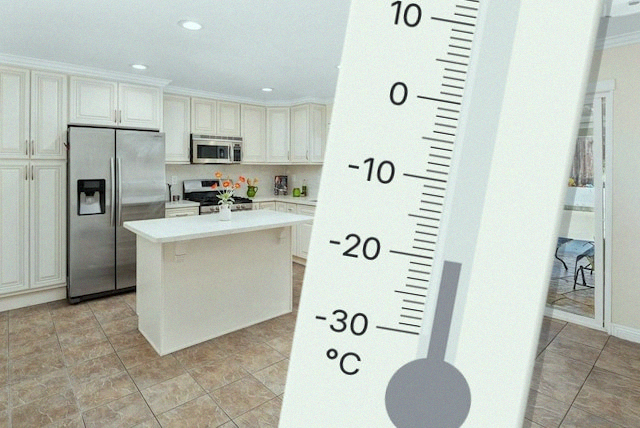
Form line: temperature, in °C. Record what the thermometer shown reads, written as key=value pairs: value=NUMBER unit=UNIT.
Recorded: value=-20 unit=°C
